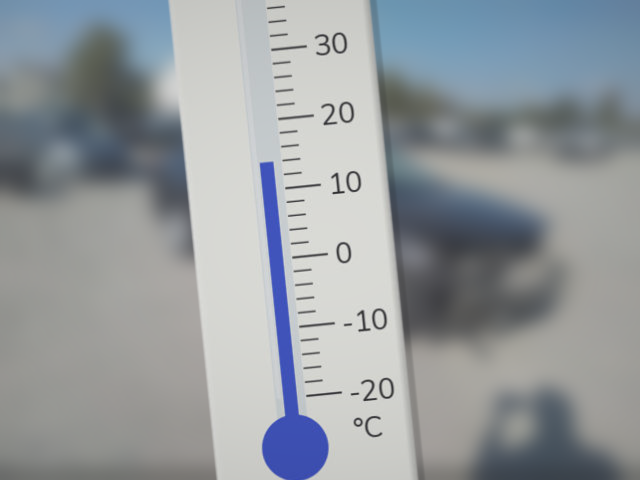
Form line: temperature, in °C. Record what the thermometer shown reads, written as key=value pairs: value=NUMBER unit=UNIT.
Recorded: value=14 unit=°C
